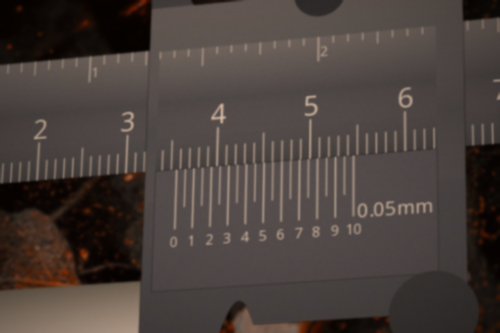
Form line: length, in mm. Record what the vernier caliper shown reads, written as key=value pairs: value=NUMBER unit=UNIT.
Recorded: value=35.6 unit=mm
